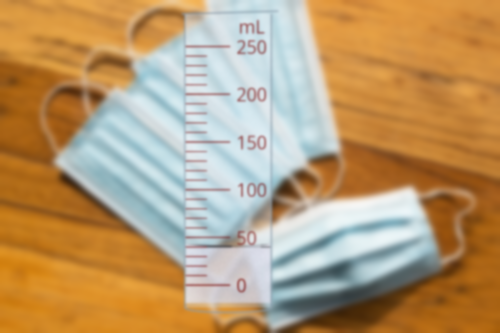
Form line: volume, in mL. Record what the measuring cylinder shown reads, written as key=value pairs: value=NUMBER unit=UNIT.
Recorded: value=40 unit=mL
